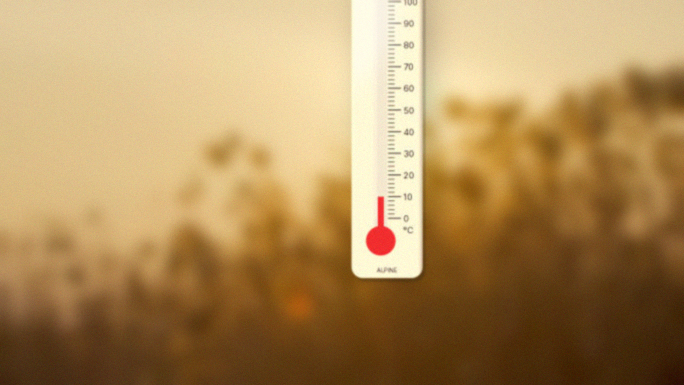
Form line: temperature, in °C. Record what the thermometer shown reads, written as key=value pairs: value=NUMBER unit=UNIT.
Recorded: value=10 unit=°C
